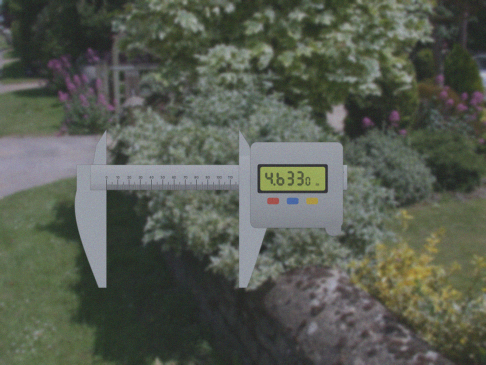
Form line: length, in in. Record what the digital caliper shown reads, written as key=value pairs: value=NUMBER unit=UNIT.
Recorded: value=4.6330 unit=in
